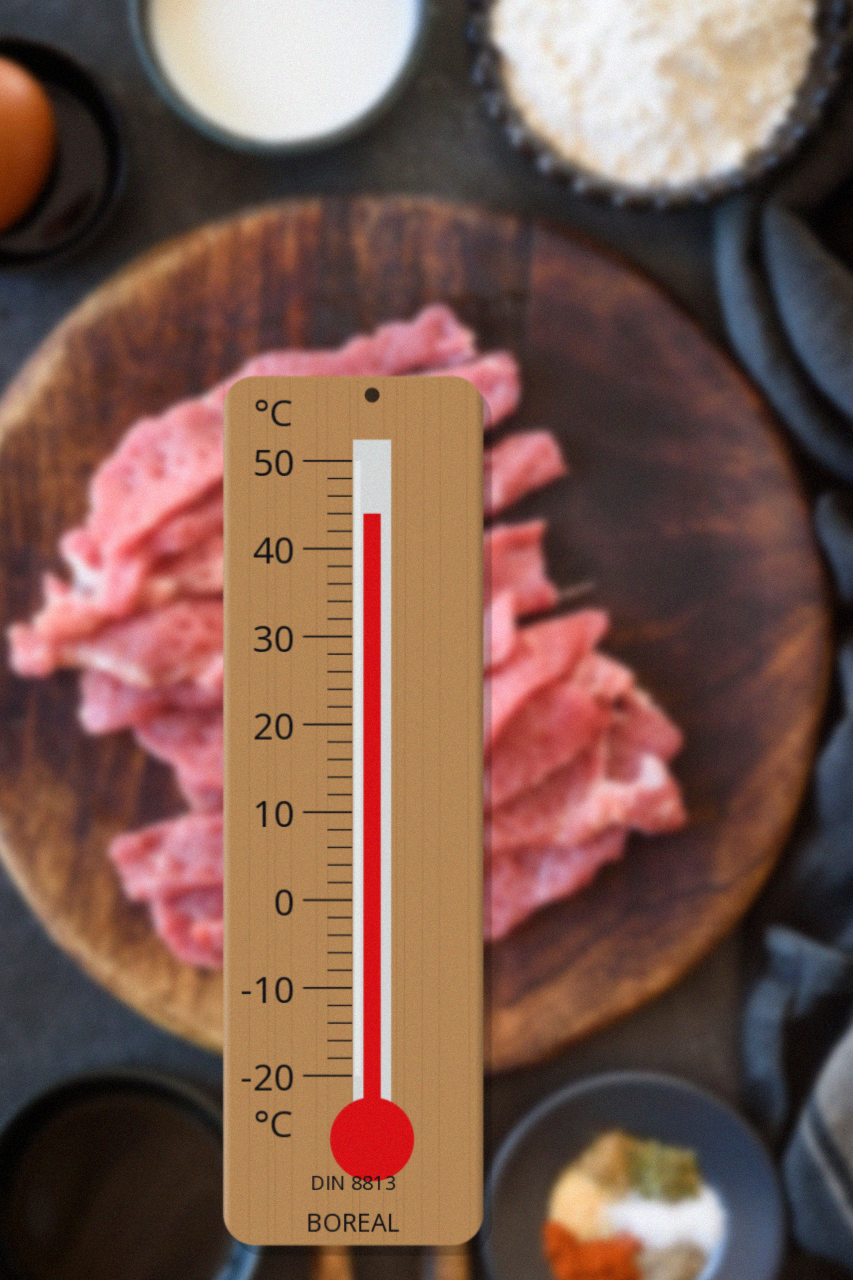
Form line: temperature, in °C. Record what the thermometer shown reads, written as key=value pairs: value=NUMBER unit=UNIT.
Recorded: value=44 unit=°C
